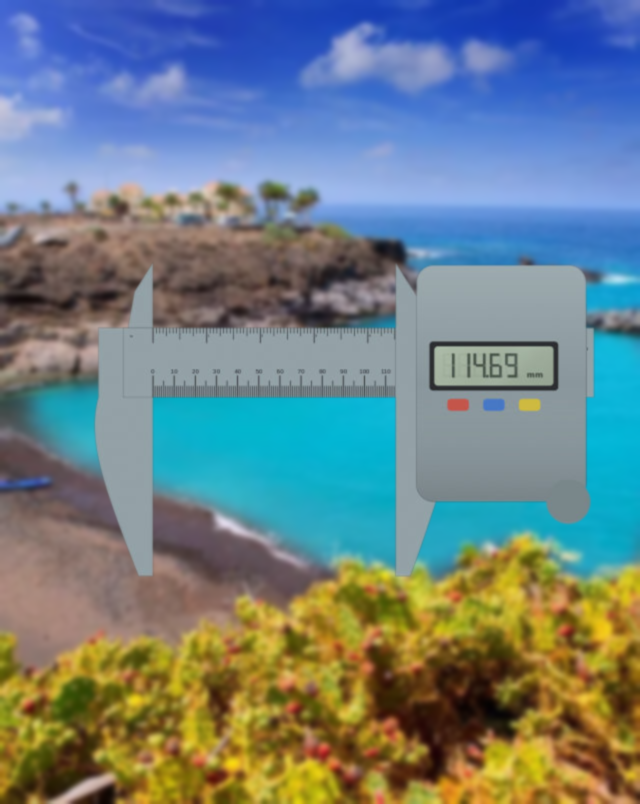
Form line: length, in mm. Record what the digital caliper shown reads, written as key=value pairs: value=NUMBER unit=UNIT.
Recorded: value=114.69 unit=mm
